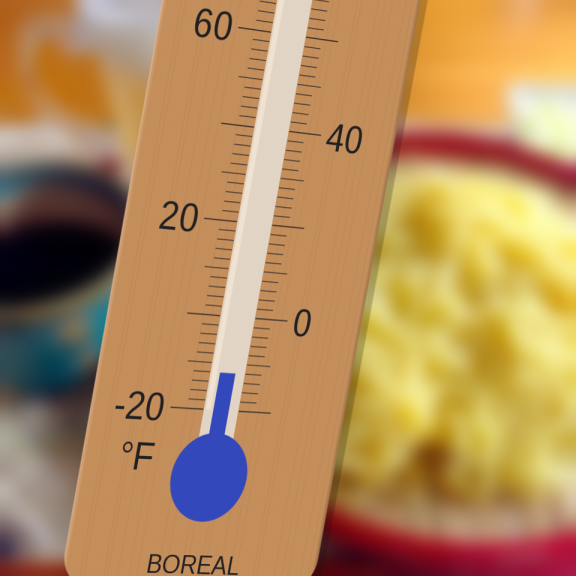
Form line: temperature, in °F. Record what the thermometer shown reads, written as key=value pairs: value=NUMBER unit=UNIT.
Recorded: value=-12 unit=°F
